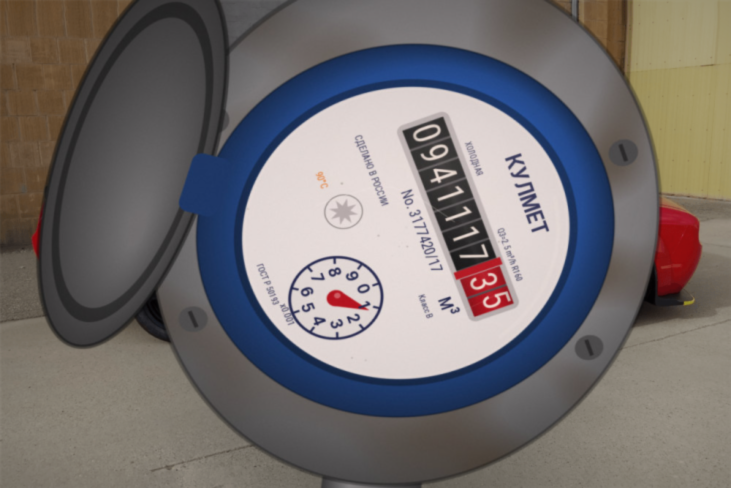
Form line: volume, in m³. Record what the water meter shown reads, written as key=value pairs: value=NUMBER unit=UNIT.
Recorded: value=941117.351 unit=m³
